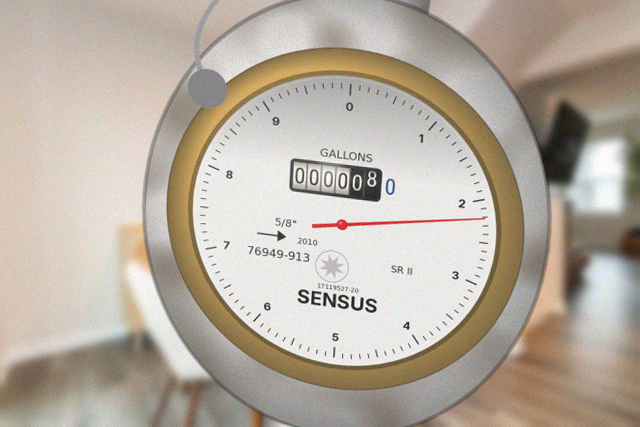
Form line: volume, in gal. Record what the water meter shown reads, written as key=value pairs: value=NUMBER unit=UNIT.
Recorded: value=82.2 unit=gal
